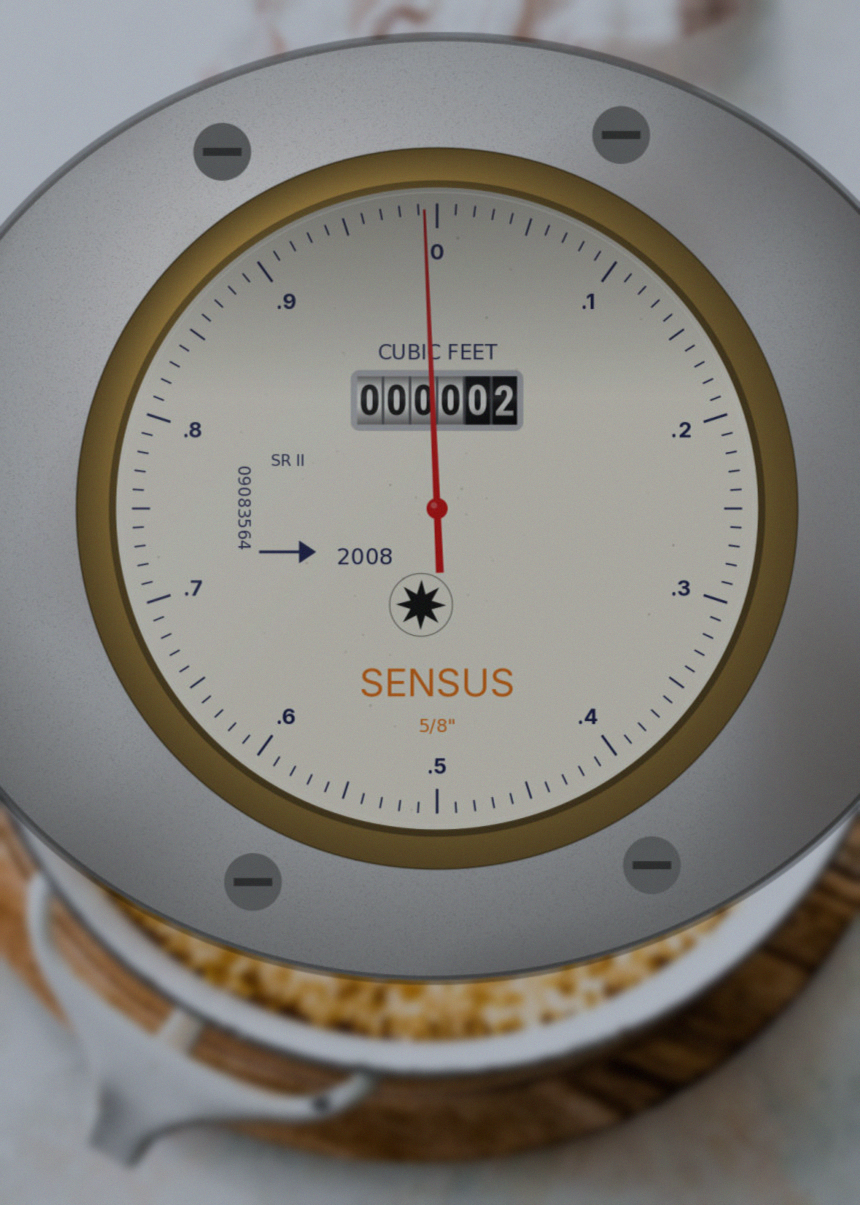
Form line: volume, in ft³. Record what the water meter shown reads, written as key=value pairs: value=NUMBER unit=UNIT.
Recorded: value=1.99 unit=ft³
